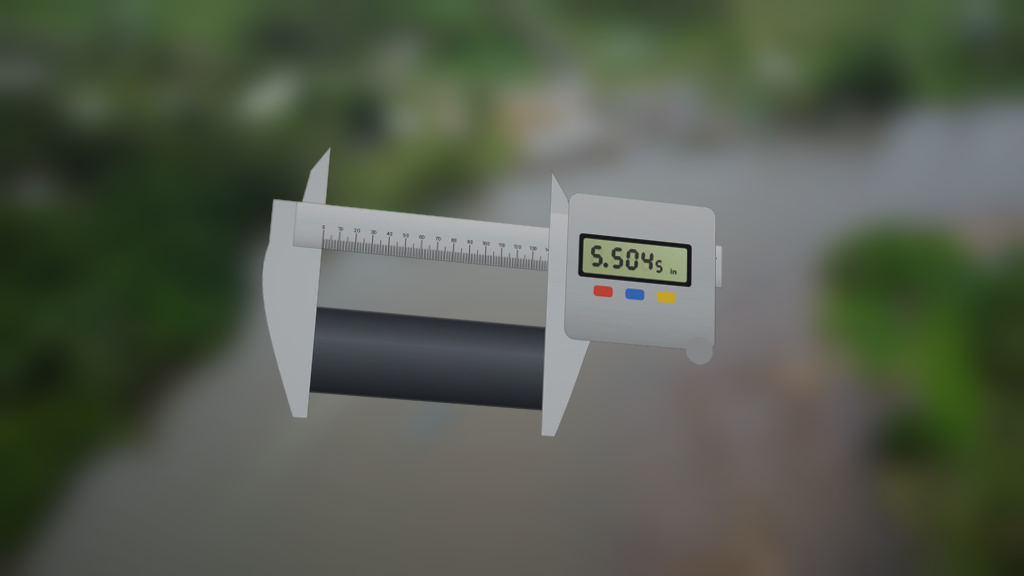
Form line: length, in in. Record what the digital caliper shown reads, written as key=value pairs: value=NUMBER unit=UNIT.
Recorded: value=5.5045 unit=in
